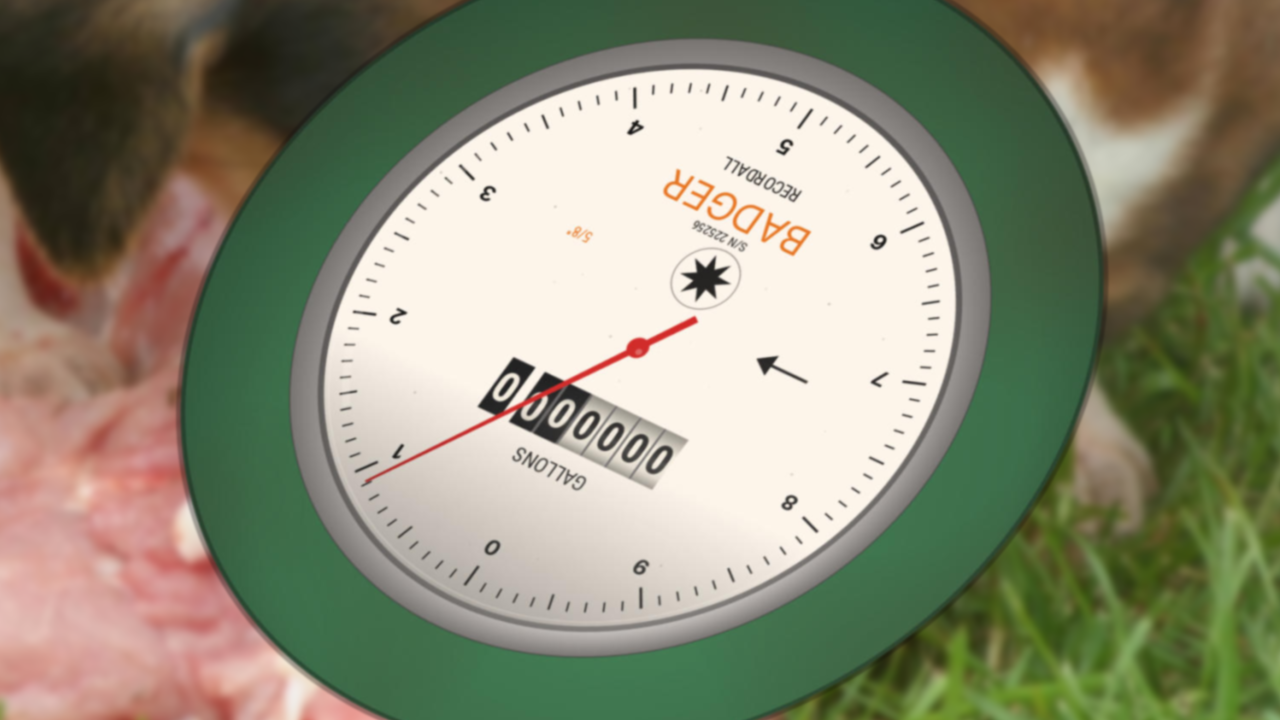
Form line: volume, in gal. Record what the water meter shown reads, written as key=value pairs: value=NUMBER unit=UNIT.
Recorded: value=0.9 unit=gal
